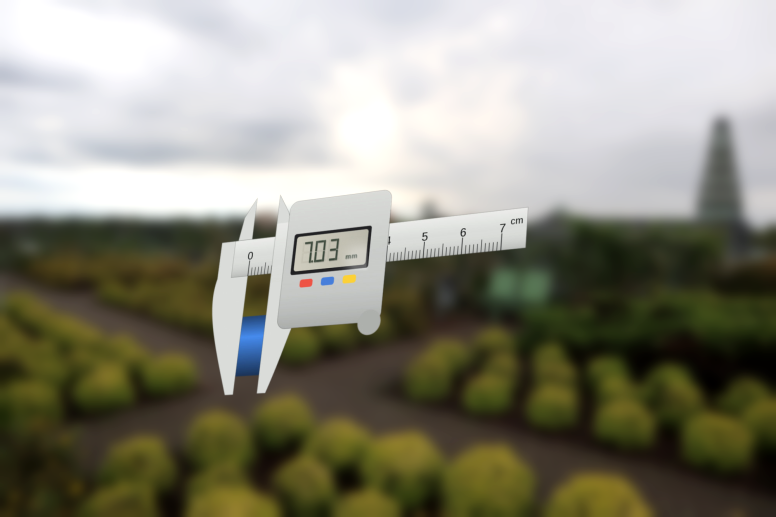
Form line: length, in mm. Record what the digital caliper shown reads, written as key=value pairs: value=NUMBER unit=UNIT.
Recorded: value=7.03 unit=mm
